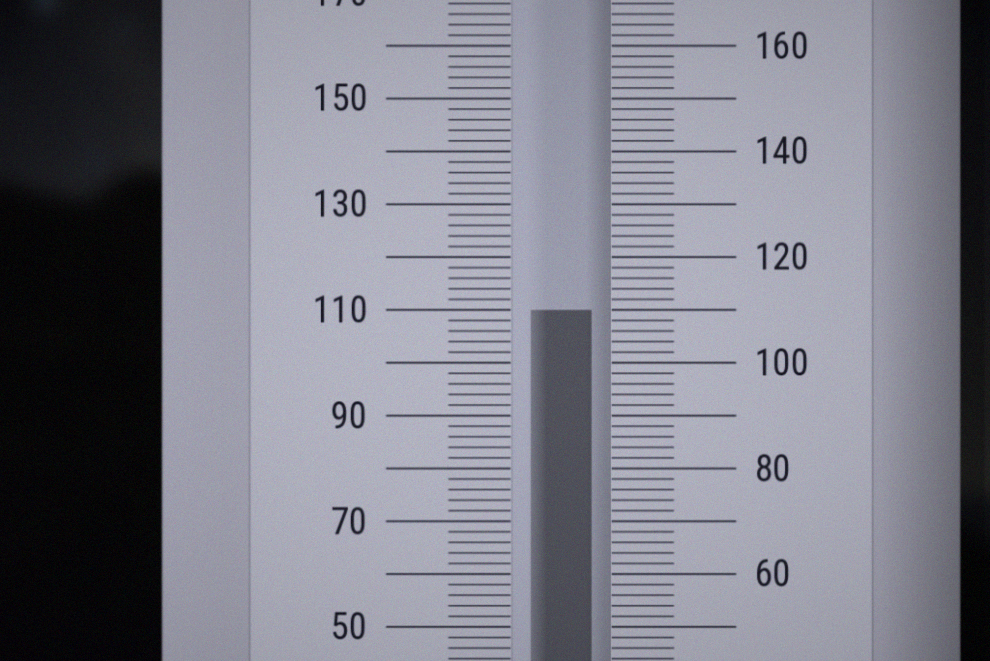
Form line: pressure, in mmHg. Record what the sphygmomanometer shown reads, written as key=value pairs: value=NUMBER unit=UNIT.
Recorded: value=110 unit=mmHg
